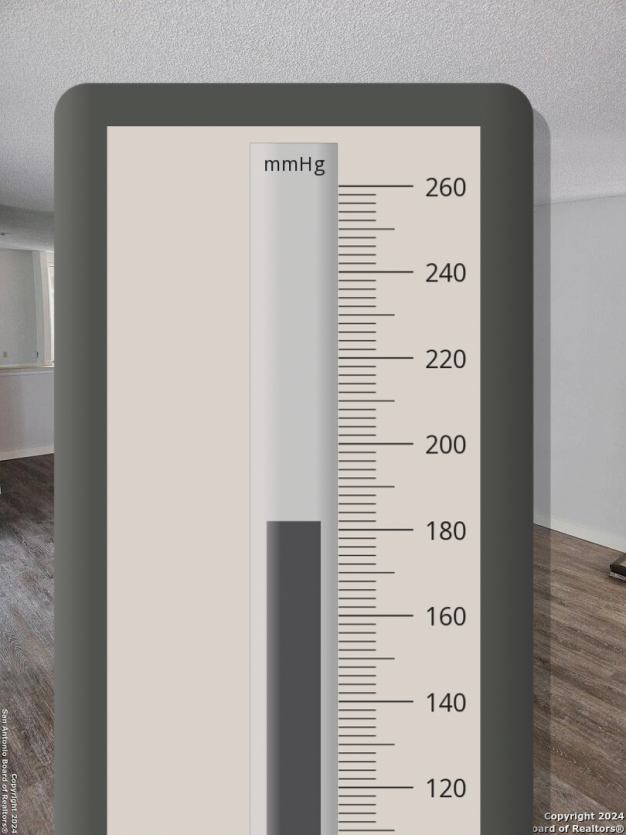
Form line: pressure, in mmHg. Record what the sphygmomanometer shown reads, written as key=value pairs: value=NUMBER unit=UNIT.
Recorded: value=182 unit=mmHg
